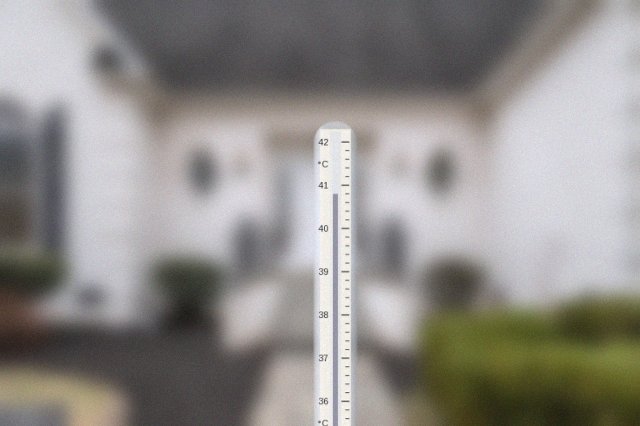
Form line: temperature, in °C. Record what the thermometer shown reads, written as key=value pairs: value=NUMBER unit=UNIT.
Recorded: value=40.8 unit=°C
